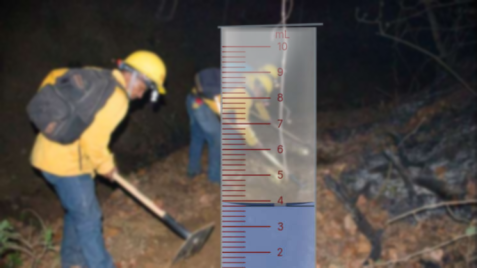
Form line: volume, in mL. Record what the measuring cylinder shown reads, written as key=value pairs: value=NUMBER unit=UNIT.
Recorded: value=3.8 unit=mL
